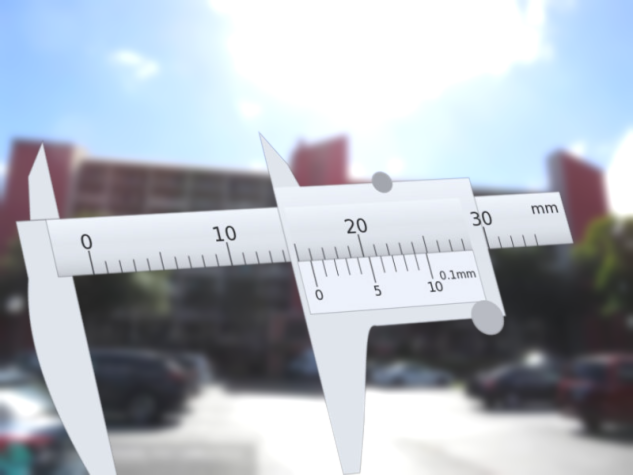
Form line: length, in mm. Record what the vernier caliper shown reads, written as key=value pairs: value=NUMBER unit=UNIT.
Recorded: value=15.9 unit=mm
